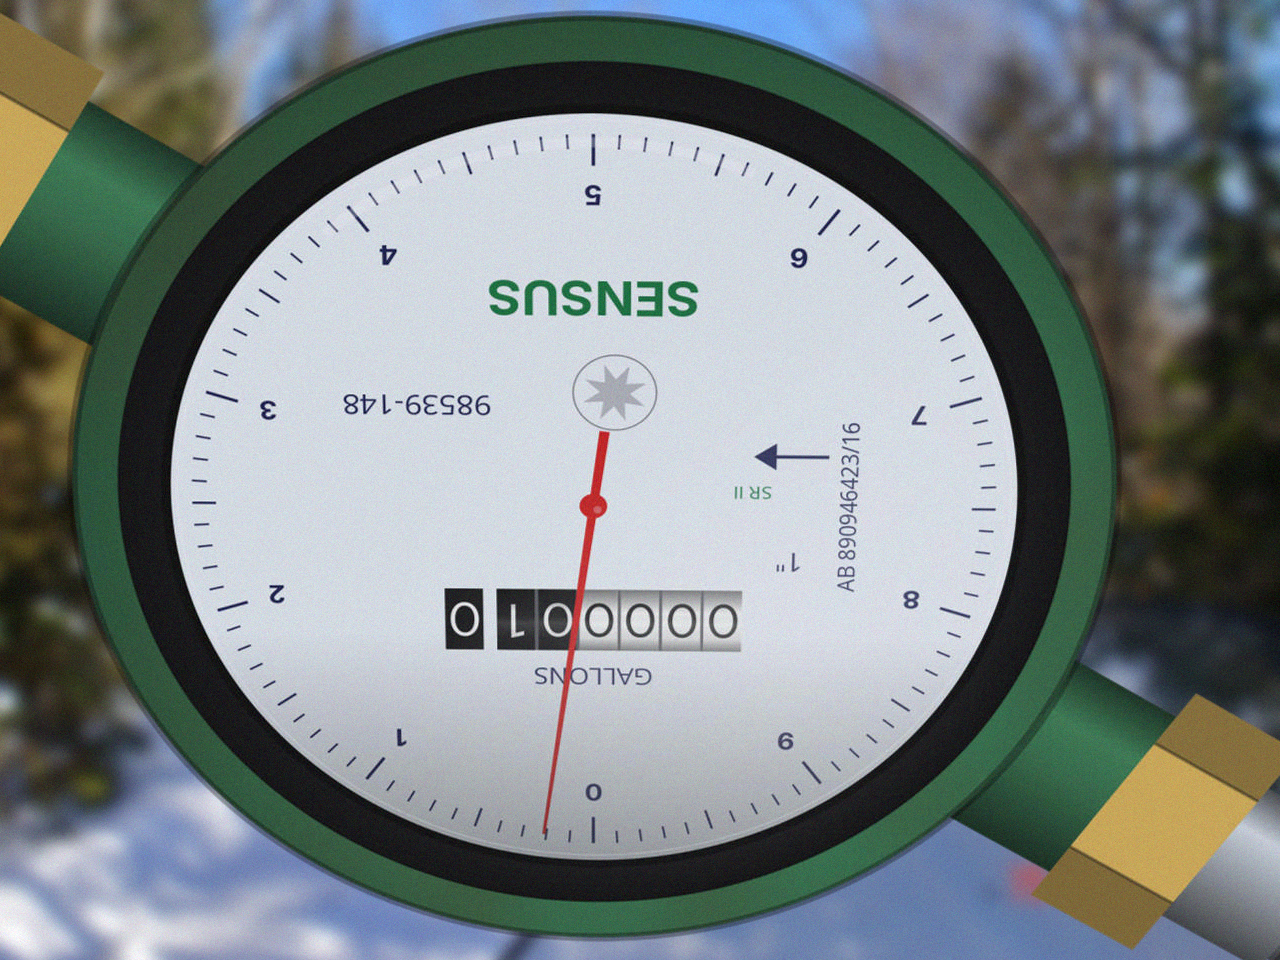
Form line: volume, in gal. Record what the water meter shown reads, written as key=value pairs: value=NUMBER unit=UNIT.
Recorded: value=10.2 unit=gal
